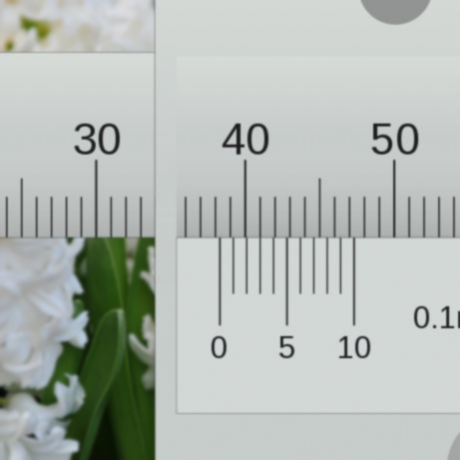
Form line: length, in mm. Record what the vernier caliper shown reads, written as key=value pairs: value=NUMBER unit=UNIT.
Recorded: value=38.3 unit=mm
